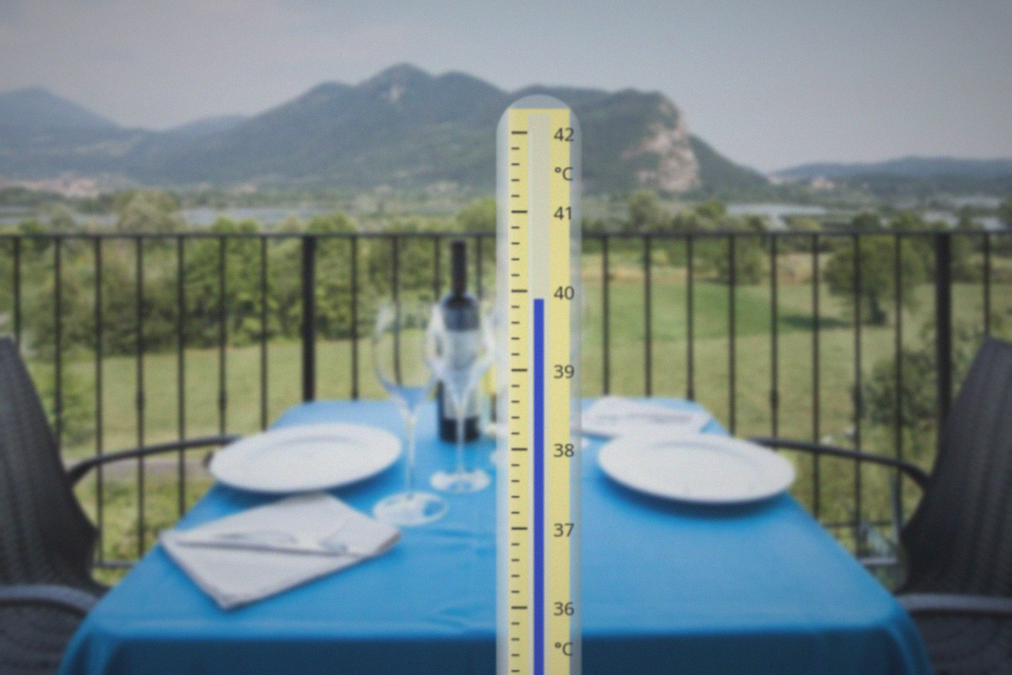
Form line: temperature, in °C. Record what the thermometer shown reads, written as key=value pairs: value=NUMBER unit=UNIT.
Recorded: value=39.9 unit=°C
